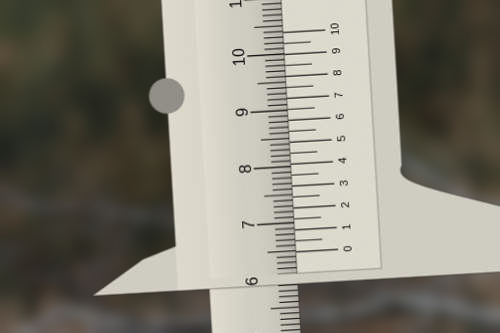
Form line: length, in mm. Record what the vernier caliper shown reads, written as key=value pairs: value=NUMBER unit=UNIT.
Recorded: value=64.8 unit=mm
